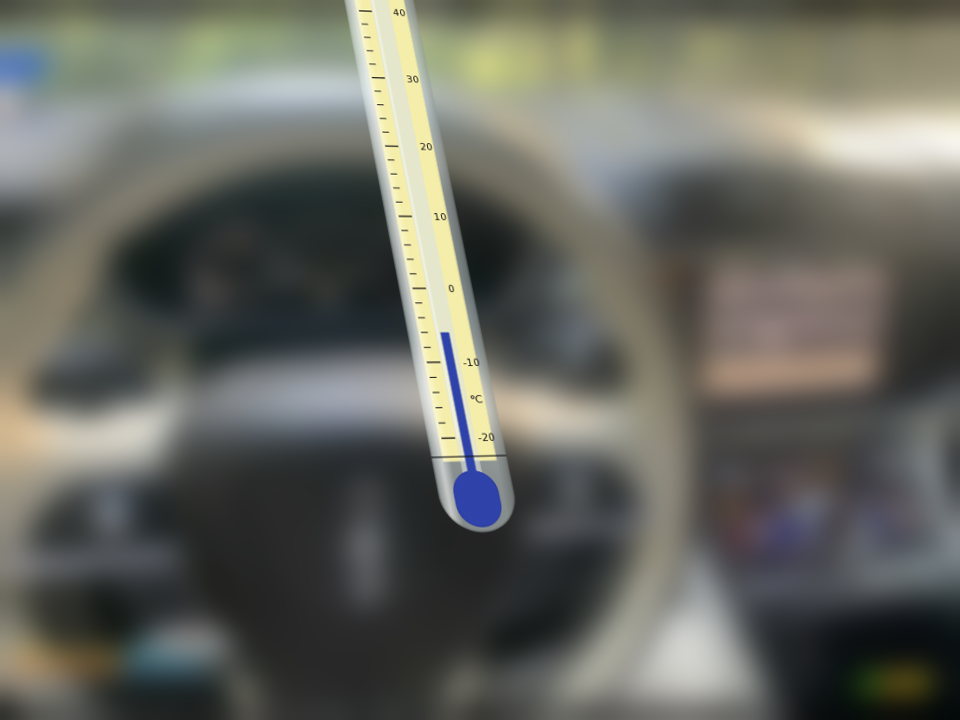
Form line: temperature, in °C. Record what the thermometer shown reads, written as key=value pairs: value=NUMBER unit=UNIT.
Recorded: value=-6 unit=°C
